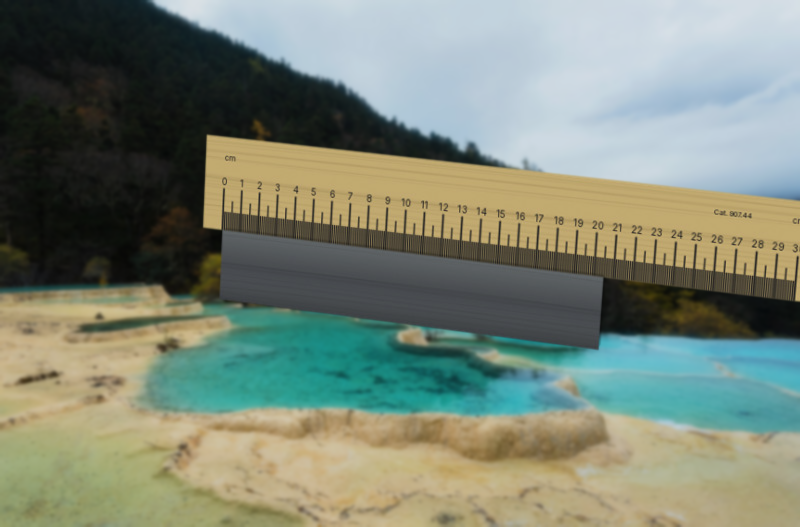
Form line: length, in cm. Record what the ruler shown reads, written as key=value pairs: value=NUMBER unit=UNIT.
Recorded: value=20.5 unit=cm
